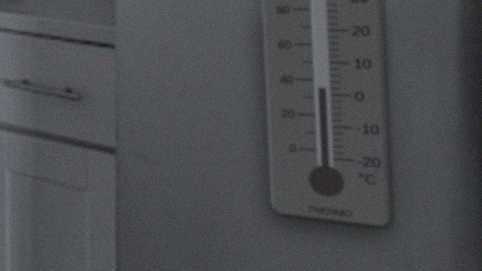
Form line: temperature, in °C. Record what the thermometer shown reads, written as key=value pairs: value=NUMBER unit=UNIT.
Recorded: value=2 unit=°C
